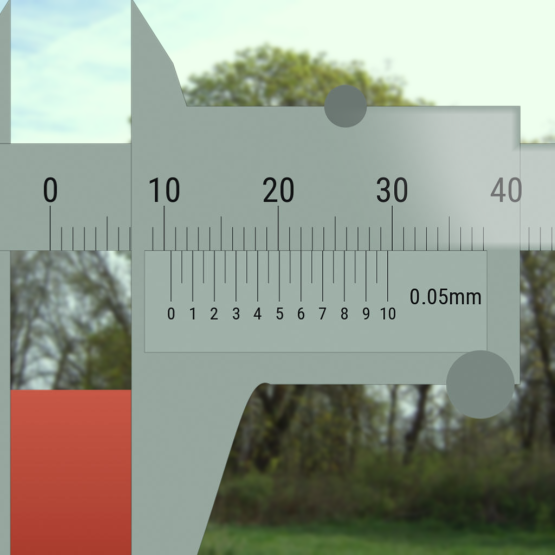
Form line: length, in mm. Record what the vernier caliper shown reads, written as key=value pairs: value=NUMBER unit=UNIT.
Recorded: value=10.6 unit=mm
